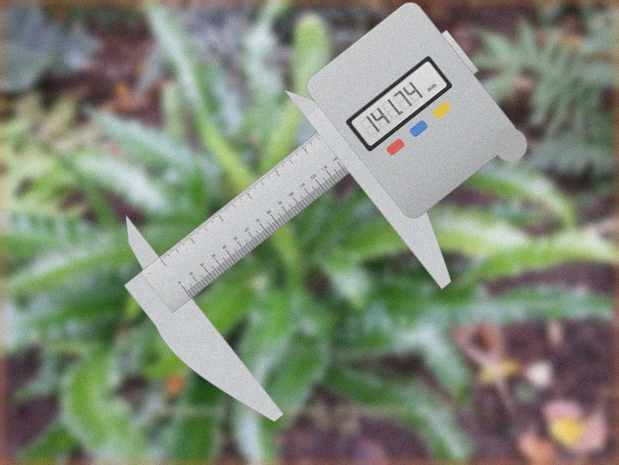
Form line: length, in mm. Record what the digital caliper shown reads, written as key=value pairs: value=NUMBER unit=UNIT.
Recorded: value=141.74 unit=mm
